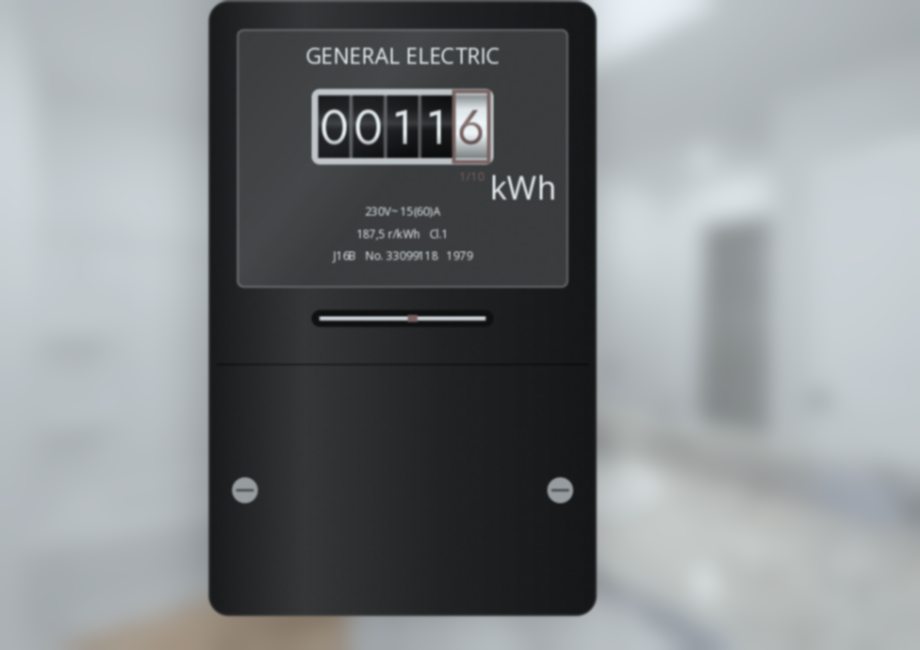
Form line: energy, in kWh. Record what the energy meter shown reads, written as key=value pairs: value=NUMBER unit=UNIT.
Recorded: value=11.6 unit=kWh
